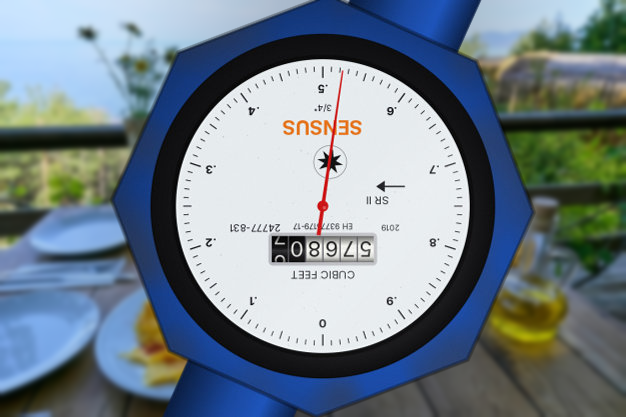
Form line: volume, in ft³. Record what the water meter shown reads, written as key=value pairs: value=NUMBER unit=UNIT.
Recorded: value=576806.52 unit=ft³
